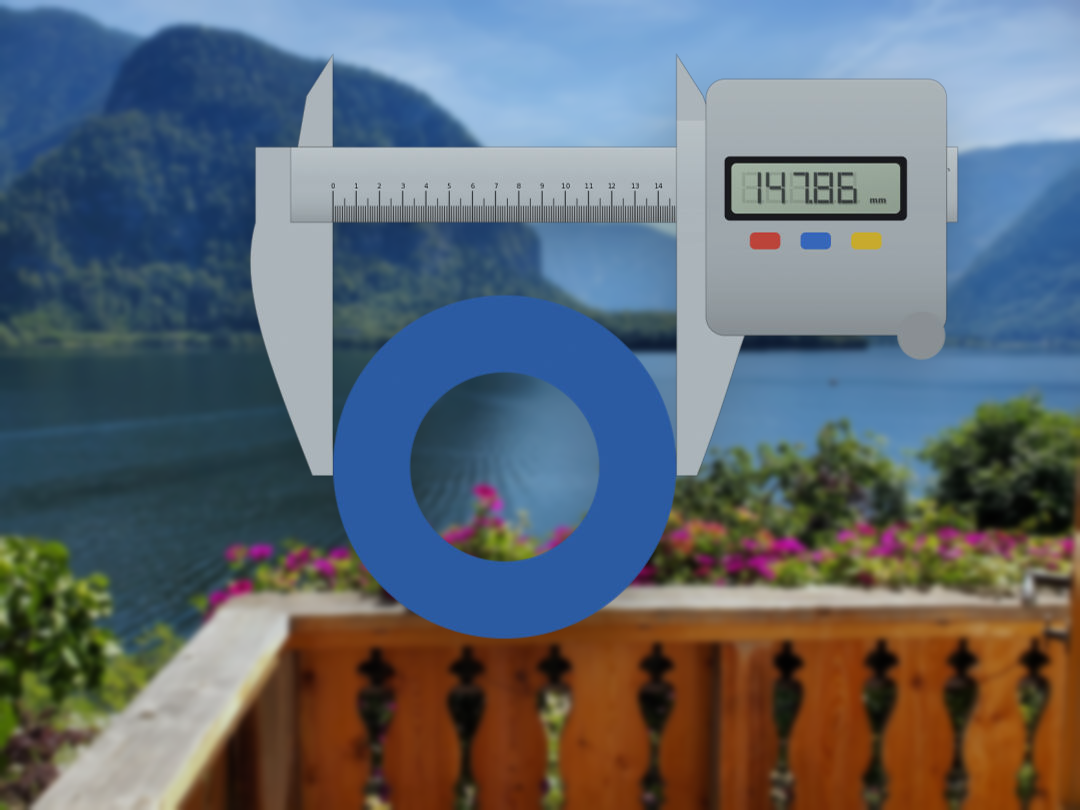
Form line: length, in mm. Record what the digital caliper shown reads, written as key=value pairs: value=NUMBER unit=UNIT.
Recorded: value=147.86 unit=mm
